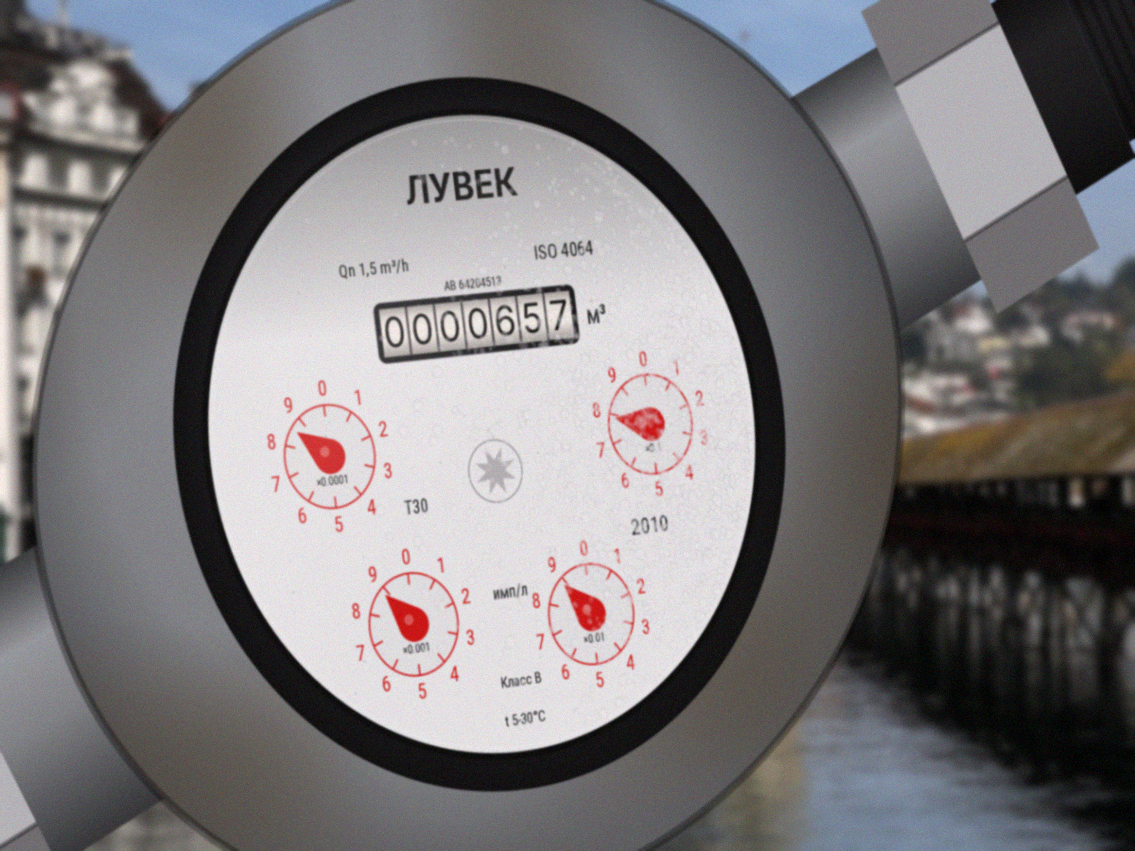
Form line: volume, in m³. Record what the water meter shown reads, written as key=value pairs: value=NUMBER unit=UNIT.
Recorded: value=657.7888 unit=m³
